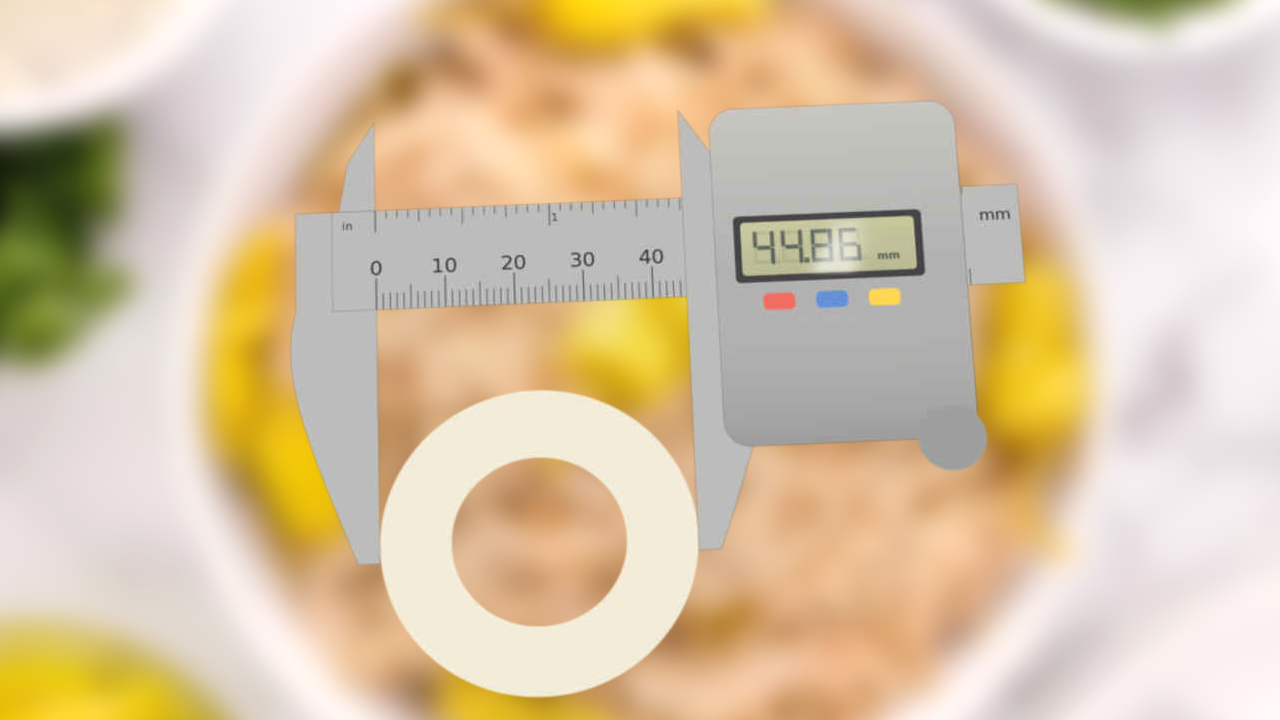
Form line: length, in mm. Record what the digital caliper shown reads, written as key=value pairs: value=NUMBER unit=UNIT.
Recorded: value=44.86 unit=mm
